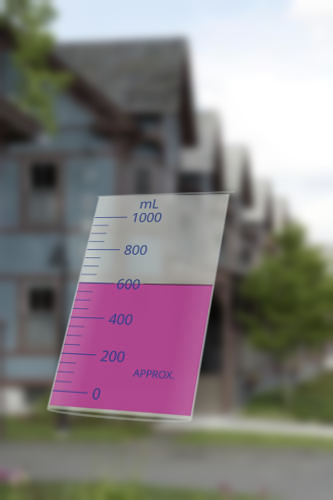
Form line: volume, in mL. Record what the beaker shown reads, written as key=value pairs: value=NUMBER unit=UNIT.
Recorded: value=600 unit=mL
